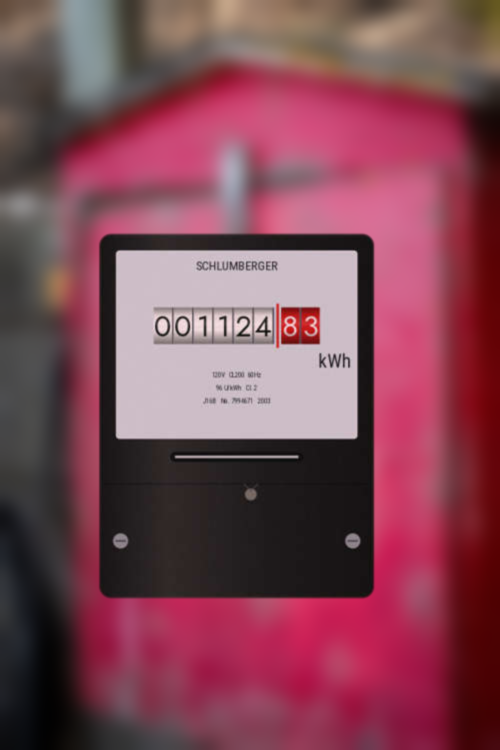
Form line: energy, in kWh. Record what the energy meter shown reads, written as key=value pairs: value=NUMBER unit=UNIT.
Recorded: value=1124.83 unit=kWh
